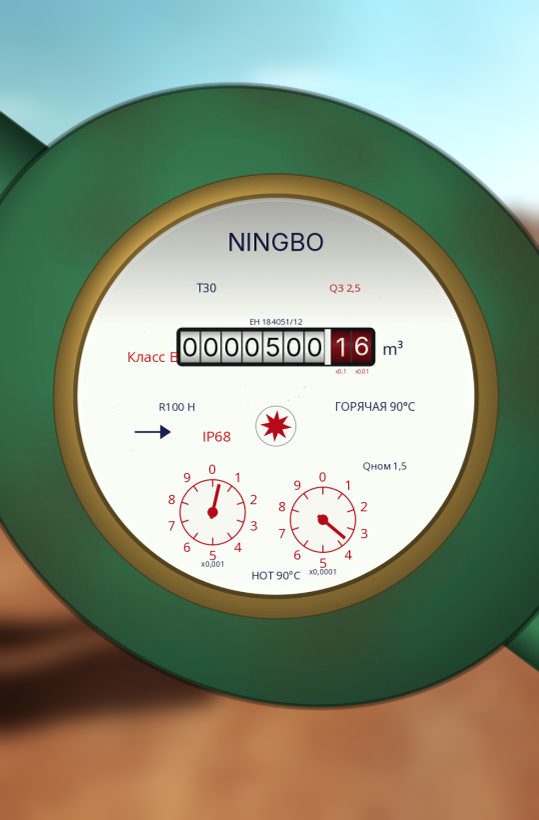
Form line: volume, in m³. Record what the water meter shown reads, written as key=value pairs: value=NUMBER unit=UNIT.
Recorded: value=500.1603 unit=m³
